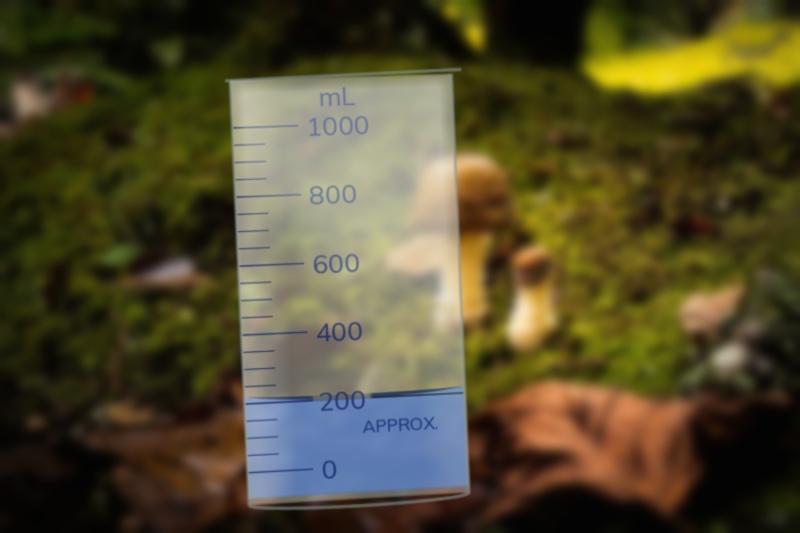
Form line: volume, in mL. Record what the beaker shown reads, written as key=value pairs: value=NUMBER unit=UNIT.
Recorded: value=200 unit=mL
